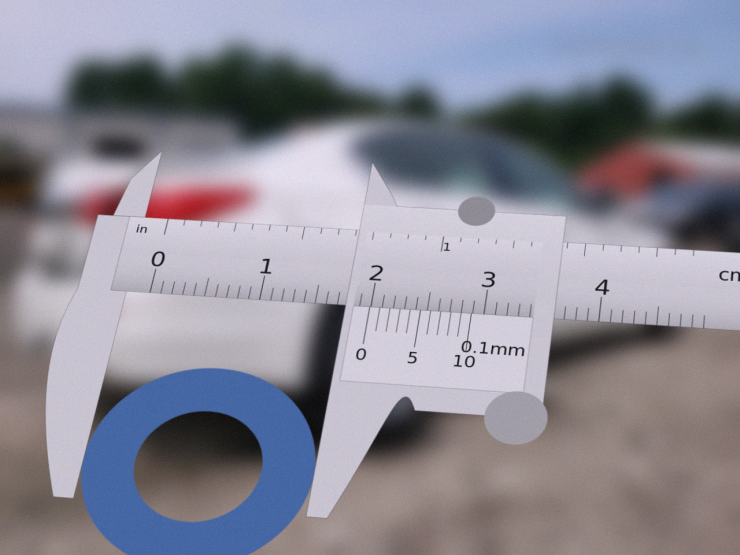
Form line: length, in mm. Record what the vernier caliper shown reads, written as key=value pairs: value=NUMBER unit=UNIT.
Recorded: value=19.9 unit=mm
